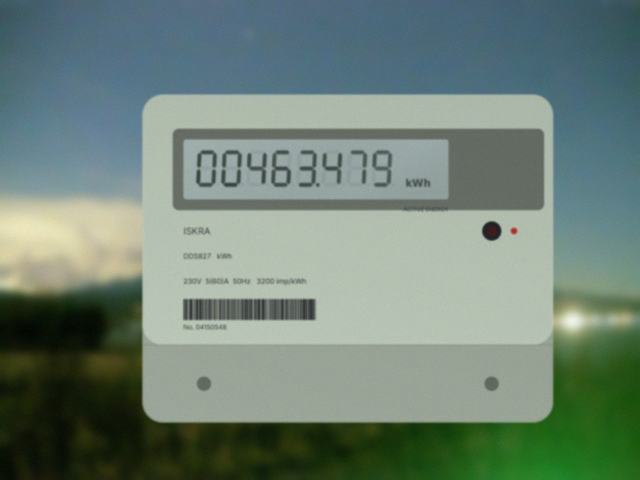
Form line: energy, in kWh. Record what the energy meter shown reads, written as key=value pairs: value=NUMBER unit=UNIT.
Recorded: value=463.479 unit=kWh
